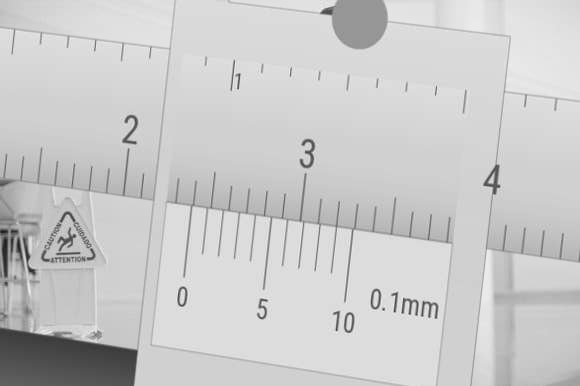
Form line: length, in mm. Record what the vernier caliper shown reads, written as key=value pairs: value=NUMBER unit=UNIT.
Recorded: value=23.9 unit=mm
